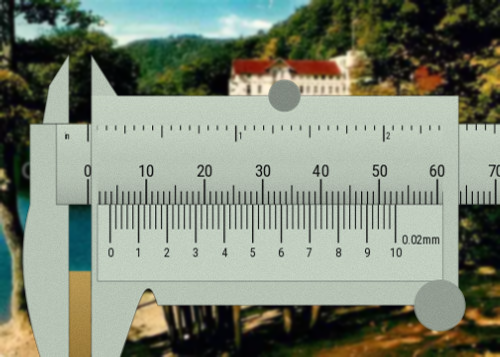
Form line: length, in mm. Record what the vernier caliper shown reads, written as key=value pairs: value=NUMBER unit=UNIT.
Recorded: value=3.8 unit=mm
